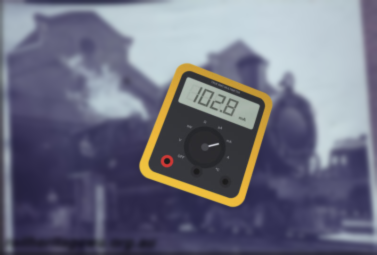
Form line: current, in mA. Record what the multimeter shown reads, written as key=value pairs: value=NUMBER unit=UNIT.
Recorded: value=102.8 unit=mA
